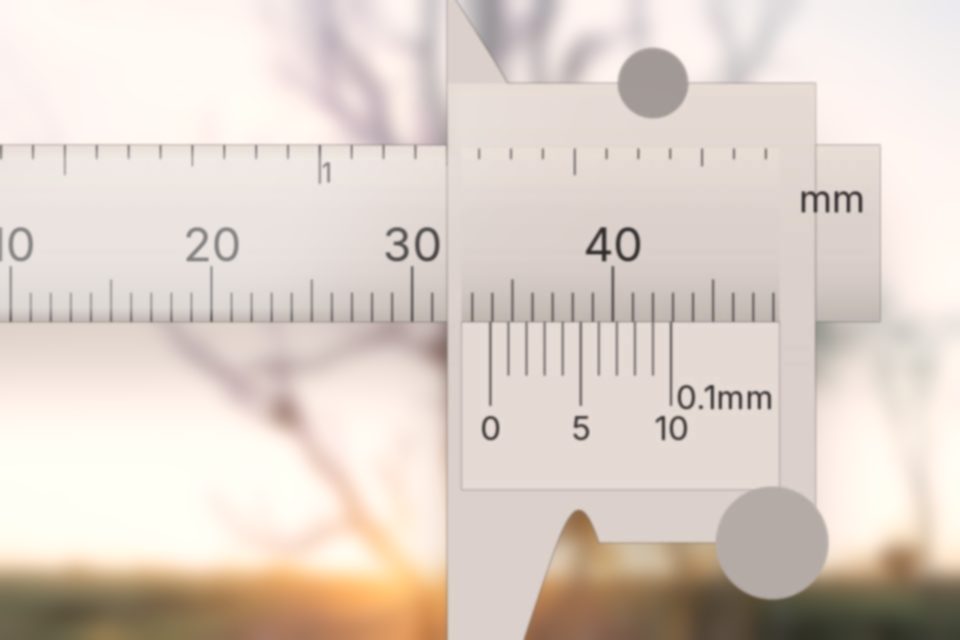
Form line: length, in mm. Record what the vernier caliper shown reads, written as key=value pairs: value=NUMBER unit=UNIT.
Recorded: value=33.9 unit=mm
